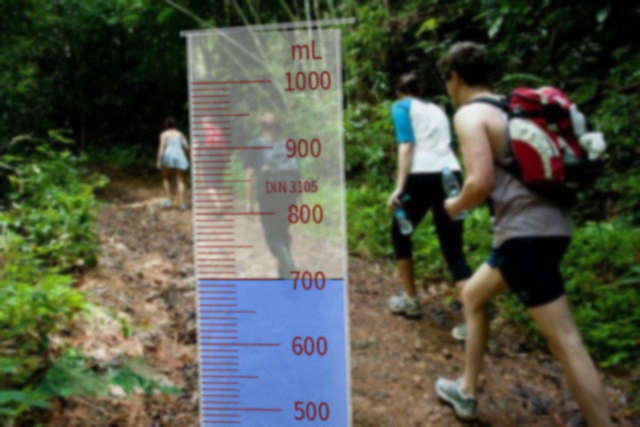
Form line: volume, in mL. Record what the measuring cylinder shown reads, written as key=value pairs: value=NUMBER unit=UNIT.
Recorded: value=700 unit=mL
